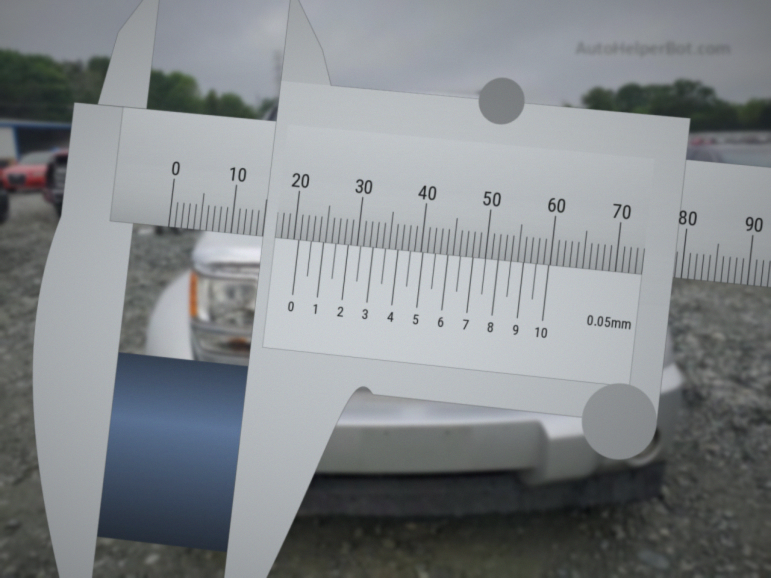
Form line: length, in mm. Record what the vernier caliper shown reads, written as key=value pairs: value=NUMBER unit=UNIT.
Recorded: value=20.8 unit=mm
